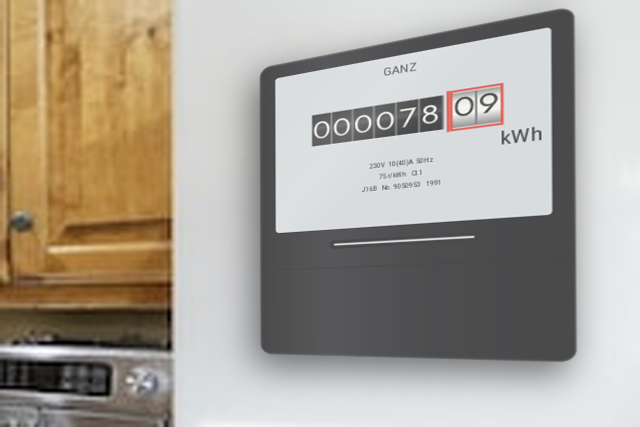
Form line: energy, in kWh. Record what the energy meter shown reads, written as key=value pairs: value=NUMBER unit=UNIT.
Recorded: value=78.09 unit=kWh
